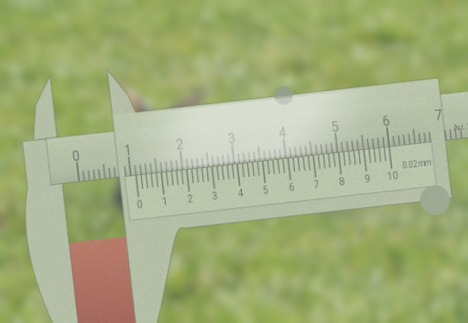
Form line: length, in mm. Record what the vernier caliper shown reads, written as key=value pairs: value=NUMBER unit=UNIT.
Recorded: value=11.0 unit=mm
